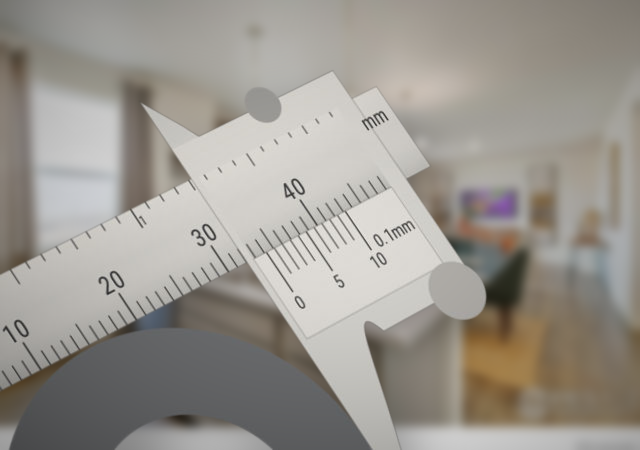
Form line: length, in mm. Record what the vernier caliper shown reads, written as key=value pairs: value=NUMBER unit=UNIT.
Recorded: value=34.2 unit=mm
